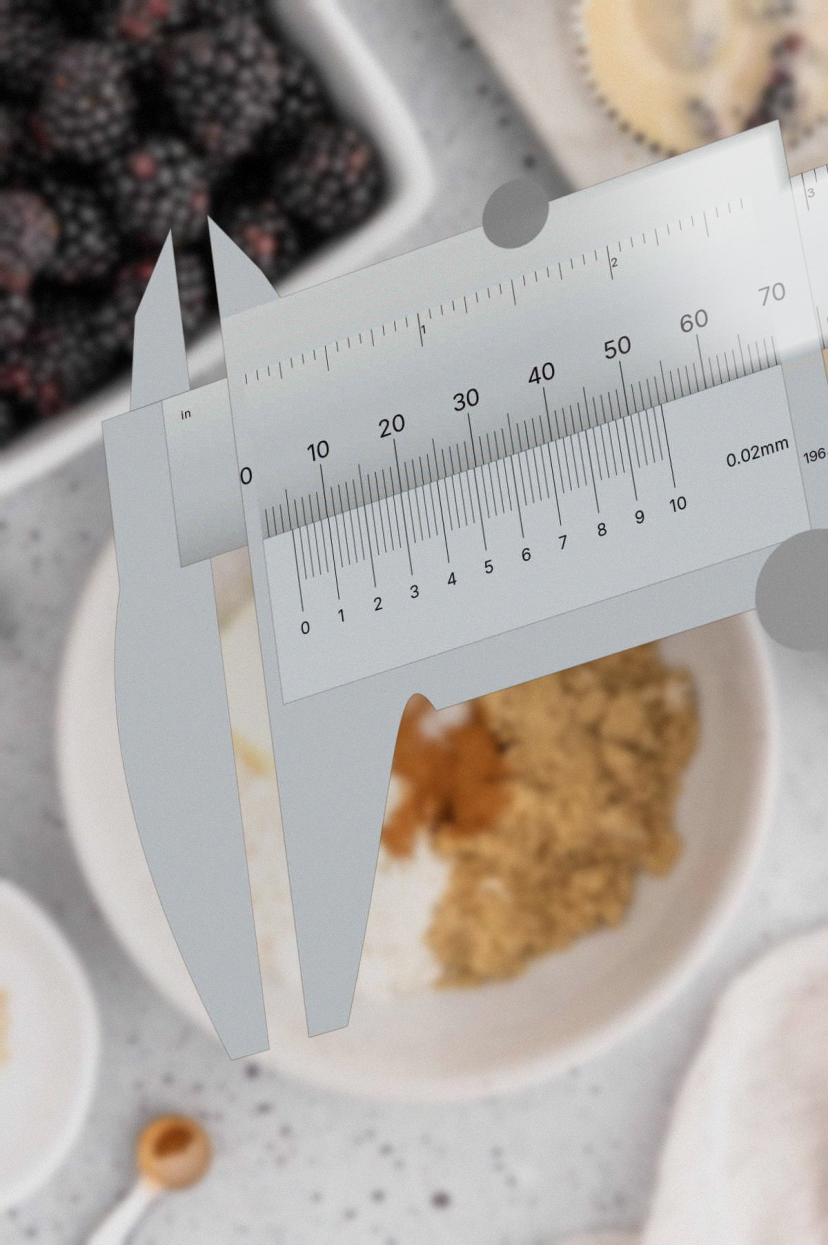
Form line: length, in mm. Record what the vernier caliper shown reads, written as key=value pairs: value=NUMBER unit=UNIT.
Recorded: value=5.2 unit=mm
